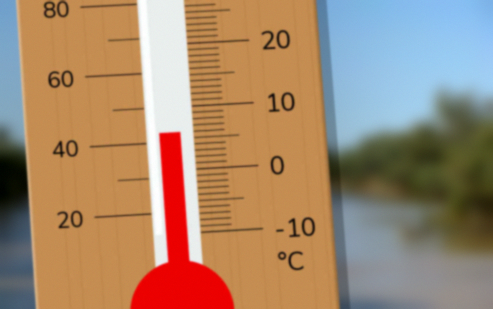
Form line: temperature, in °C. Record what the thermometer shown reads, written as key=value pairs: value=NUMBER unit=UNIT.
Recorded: value=6 unit=°C
